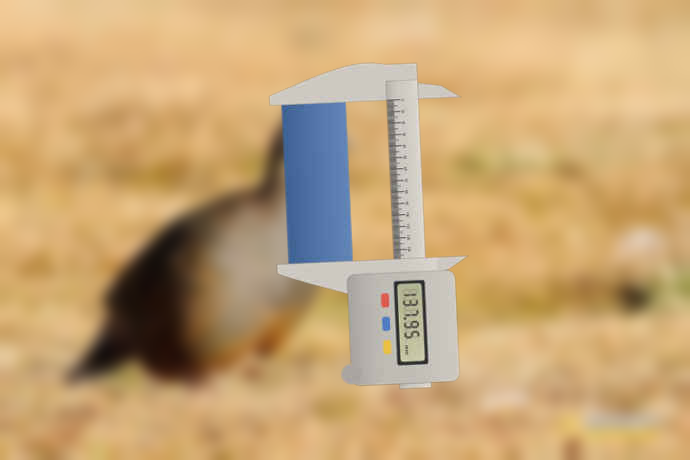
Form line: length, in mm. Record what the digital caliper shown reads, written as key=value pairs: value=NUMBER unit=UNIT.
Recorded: value=137.95 unit=mm
